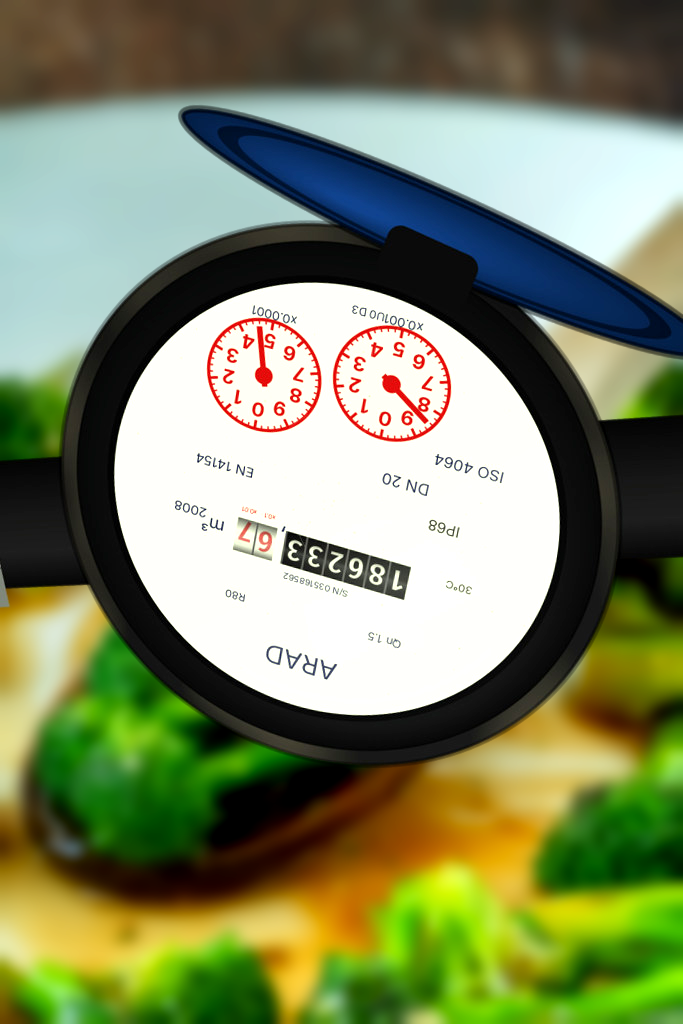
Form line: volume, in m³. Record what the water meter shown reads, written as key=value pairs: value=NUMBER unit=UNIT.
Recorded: value=186233.6684 unit=m³
